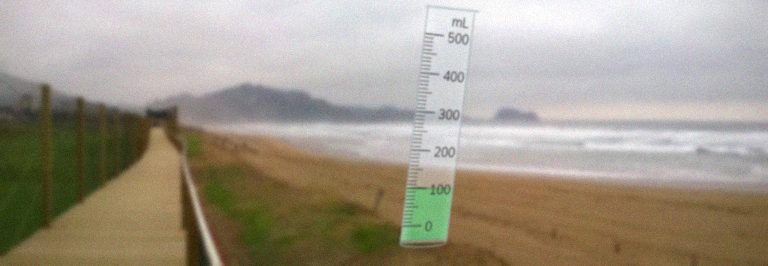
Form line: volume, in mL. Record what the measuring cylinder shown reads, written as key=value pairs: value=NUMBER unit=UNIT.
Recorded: value=100 unit=mL
